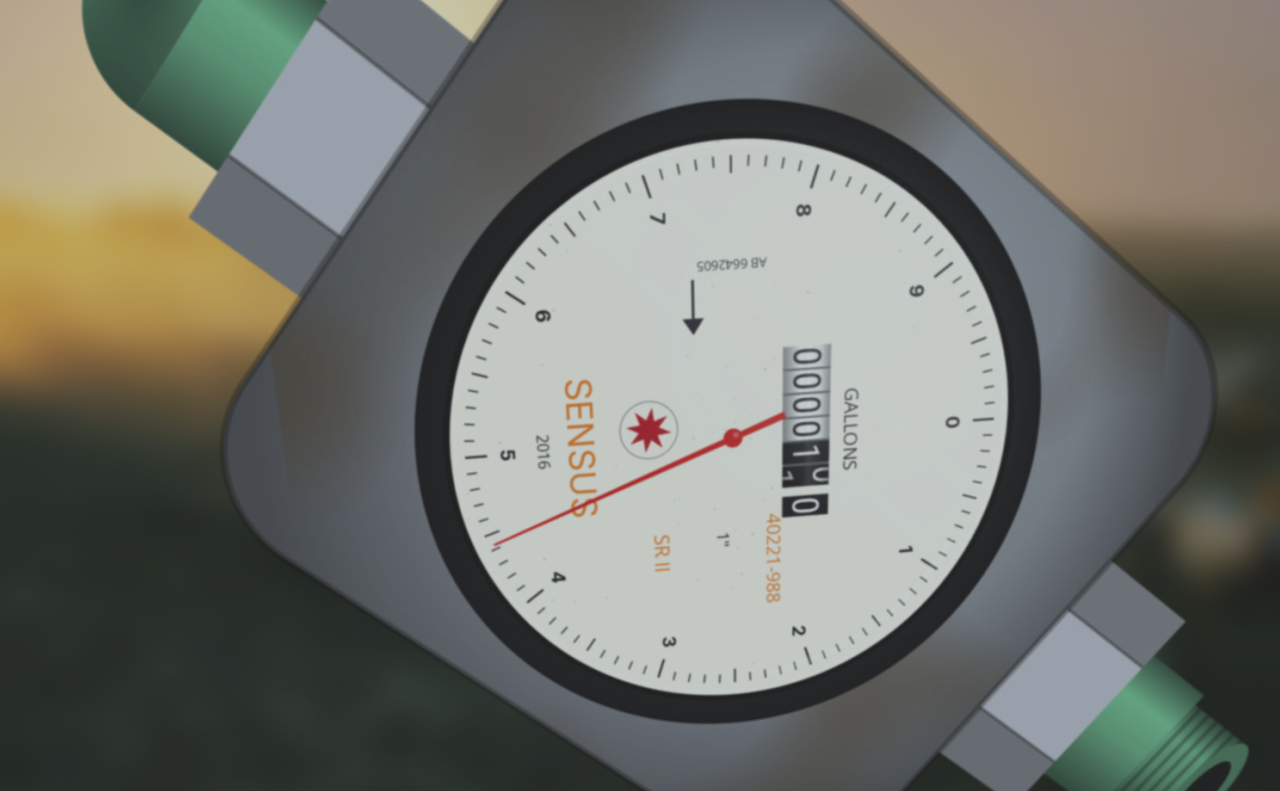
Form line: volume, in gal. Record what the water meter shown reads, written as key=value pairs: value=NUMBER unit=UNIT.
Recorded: value=104.4 unit=gal
